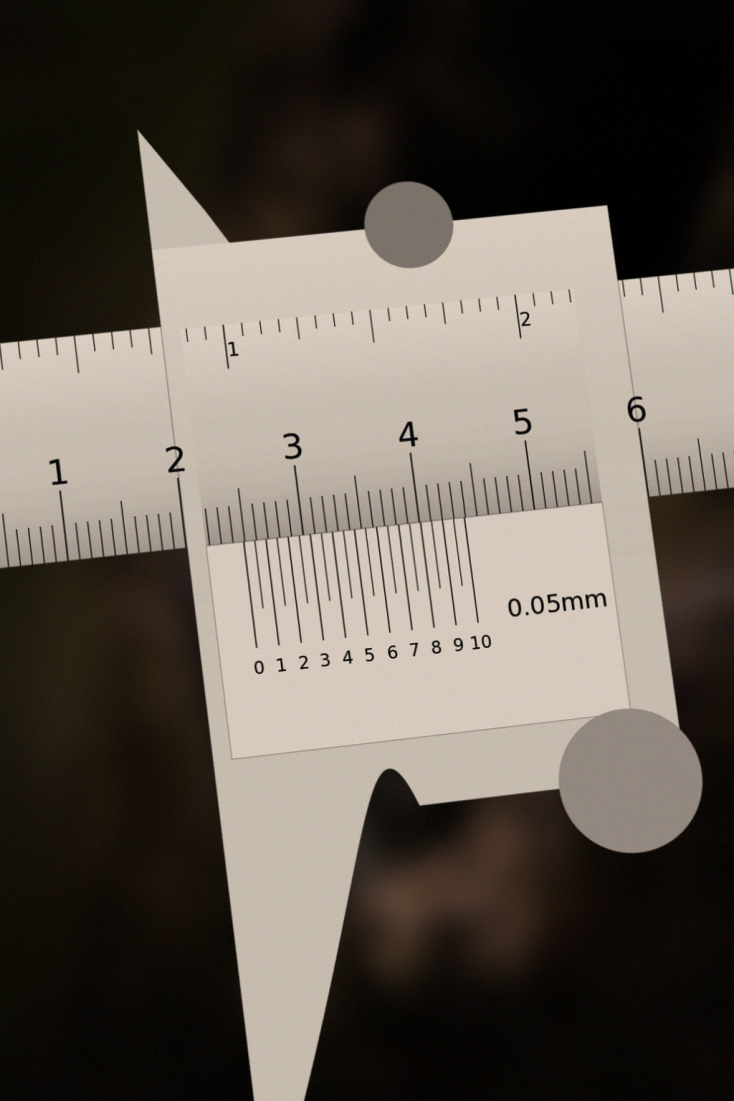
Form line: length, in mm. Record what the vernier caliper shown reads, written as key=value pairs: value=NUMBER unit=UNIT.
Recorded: value=24.9 unit=mm
